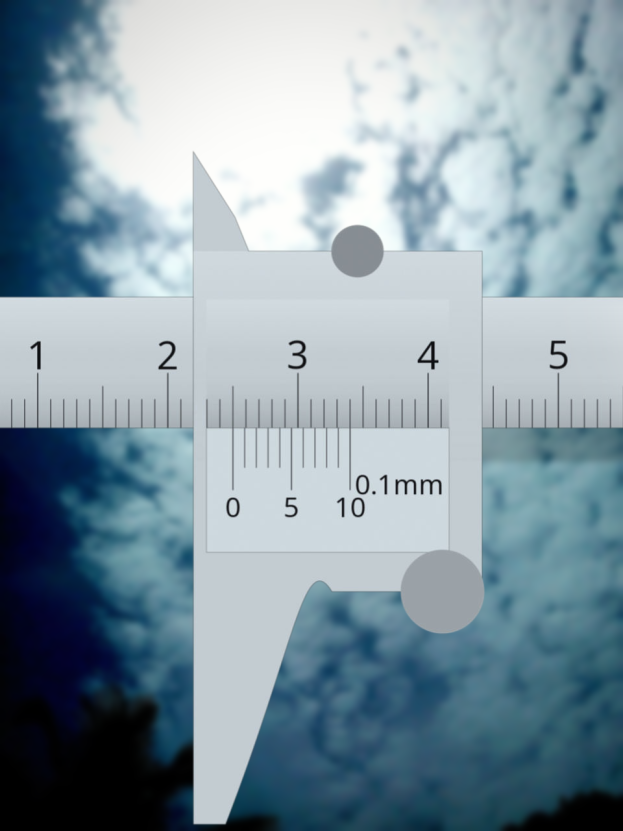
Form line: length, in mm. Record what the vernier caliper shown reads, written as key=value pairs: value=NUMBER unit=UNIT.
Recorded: value=25.0 unit=mm
